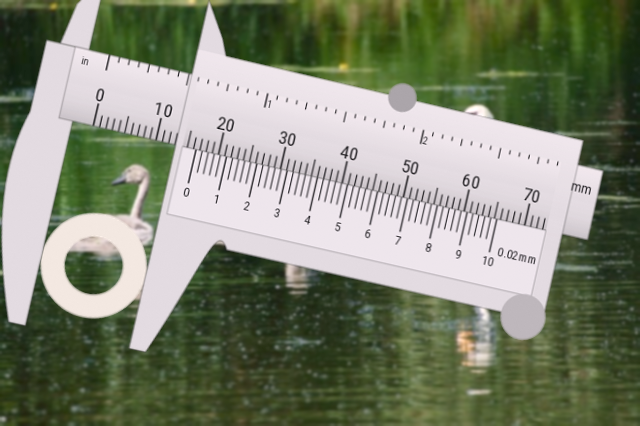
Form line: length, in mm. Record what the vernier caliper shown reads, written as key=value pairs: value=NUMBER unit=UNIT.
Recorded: value=16.4 unit=mm
